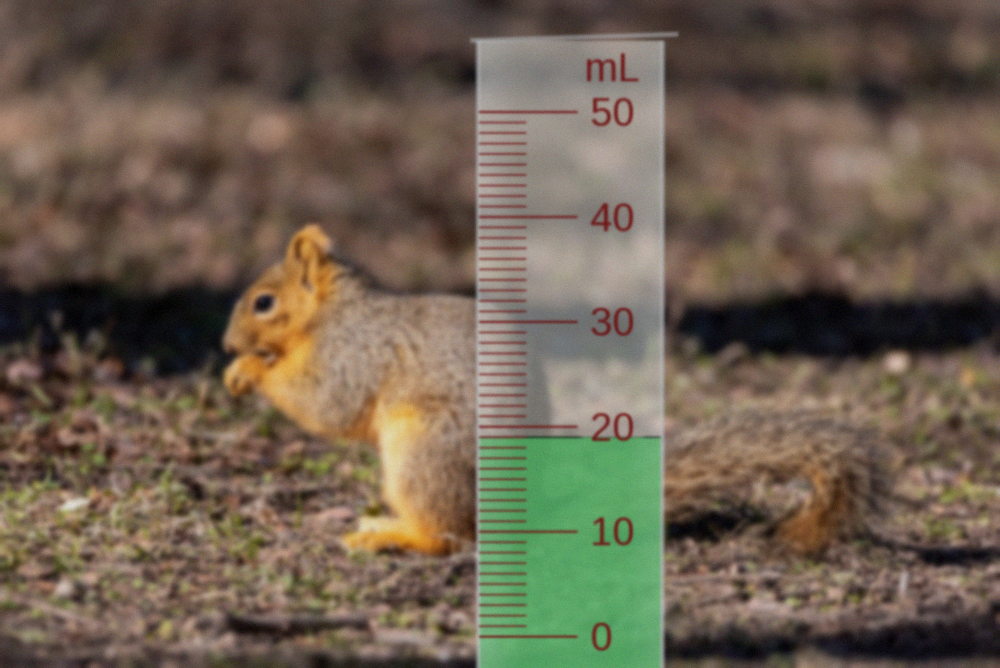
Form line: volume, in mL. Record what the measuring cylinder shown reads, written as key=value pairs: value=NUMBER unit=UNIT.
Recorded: value=19 unit=mL
